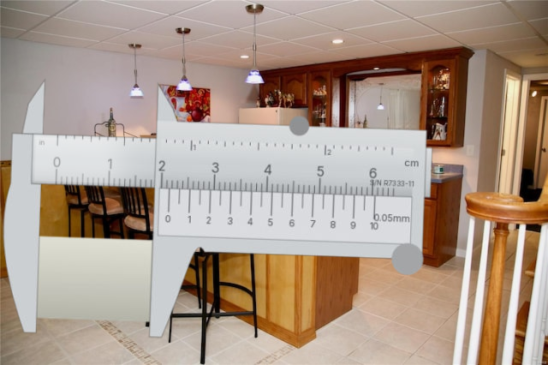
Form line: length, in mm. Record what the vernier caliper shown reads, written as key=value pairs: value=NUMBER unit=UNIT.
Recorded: value=21.5 unit=mm
